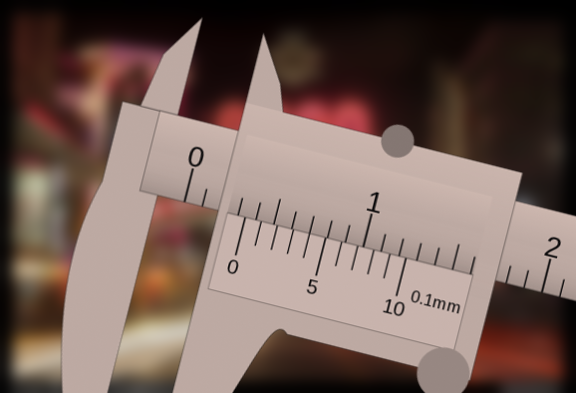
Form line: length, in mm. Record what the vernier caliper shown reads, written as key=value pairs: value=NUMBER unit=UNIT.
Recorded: value=3.4 unit=mm
